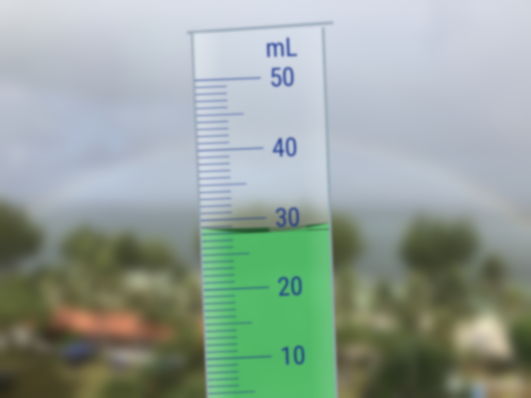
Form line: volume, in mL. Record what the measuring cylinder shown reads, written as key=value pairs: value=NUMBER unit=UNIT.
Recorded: value=28 unit=mL
